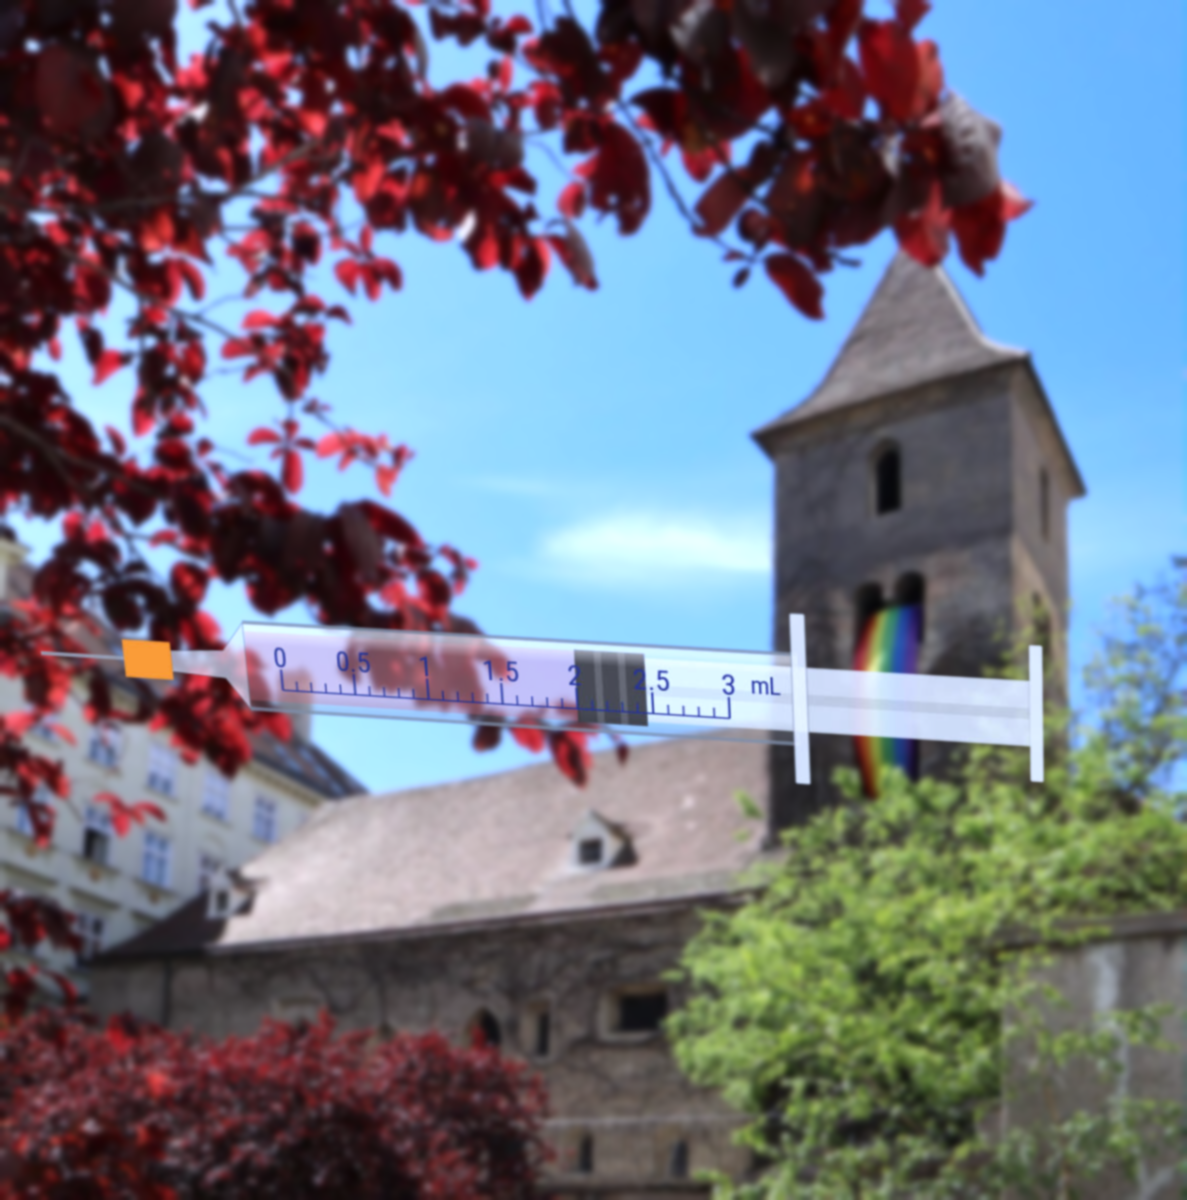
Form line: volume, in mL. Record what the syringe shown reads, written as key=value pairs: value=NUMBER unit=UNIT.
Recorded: value=2 unit=mL
